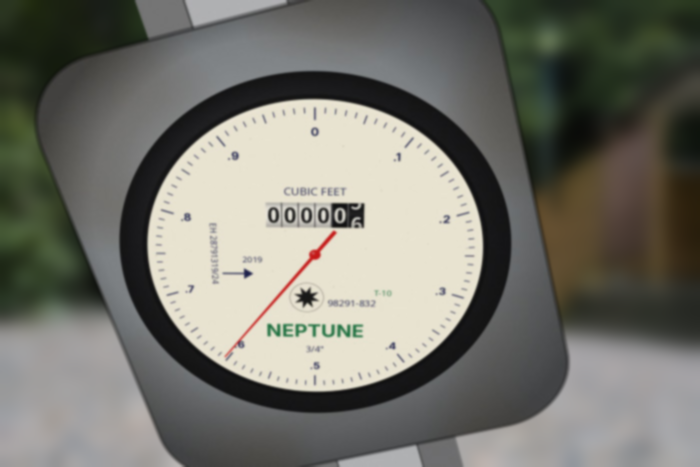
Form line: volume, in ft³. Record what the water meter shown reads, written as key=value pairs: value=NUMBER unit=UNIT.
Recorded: value=5.60 unit=ft³
